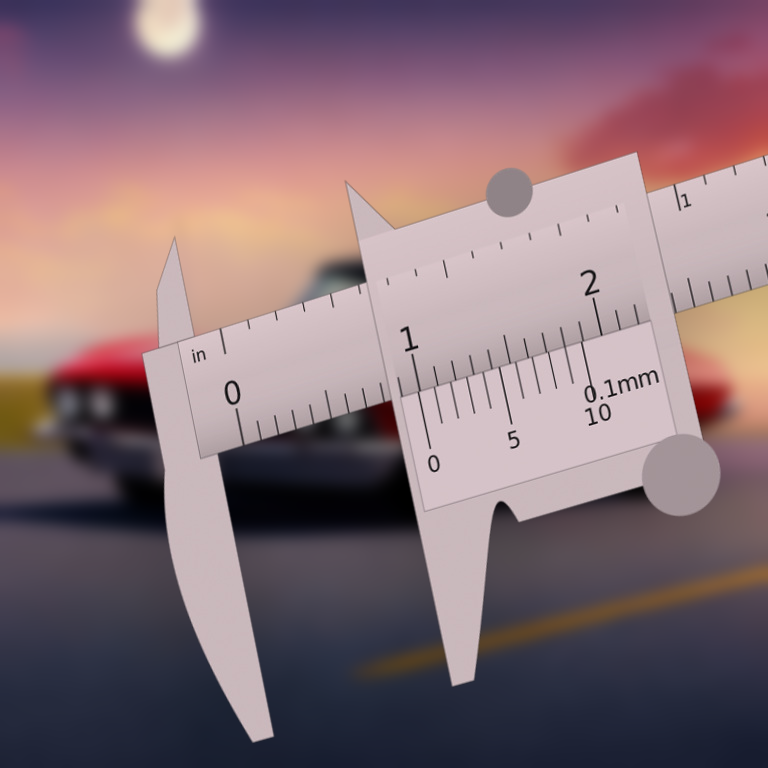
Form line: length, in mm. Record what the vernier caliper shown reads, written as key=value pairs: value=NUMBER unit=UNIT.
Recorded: value=9.9 unit=mm
